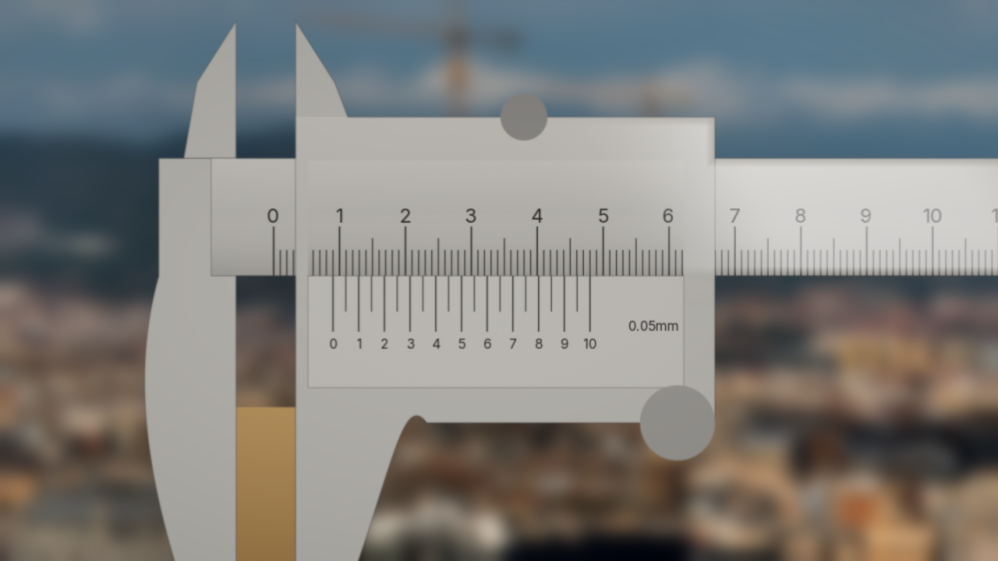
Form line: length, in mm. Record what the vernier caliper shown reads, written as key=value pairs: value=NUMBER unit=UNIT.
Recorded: value=9.0 unit=mm
